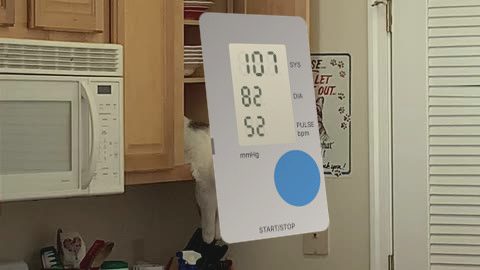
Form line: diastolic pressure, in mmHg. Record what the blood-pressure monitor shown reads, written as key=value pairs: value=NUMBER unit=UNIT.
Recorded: value=82 unit=mmHg
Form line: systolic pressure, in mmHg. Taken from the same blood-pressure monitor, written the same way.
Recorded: value=107 unit=mmHg
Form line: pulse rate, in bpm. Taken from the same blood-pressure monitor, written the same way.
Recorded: value=52 unit=bpm
